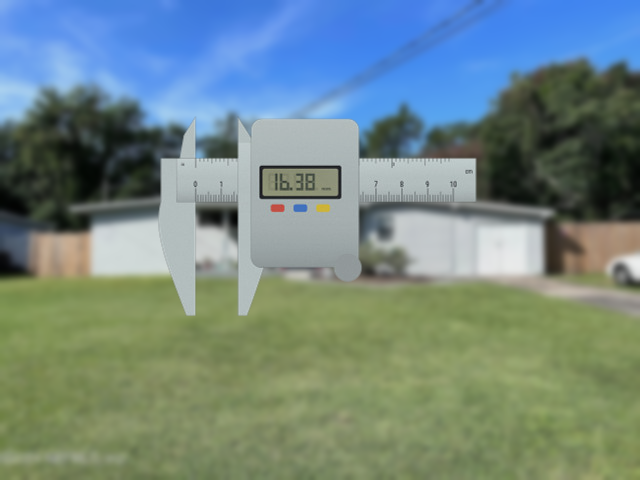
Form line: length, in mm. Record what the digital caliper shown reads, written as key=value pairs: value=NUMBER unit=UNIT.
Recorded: value=16.38 unit=mm
